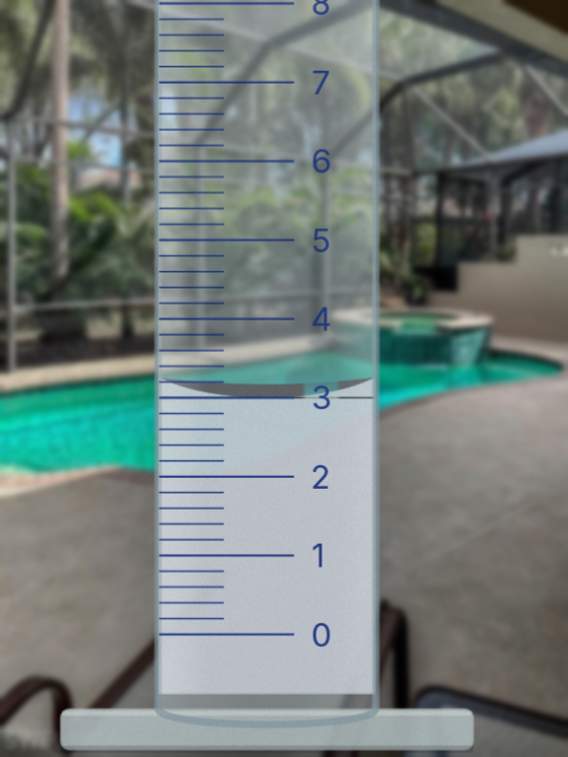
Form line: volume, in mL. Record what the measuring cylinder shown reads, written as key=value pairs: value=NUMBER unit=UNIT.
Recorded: value=3 unit=mL
